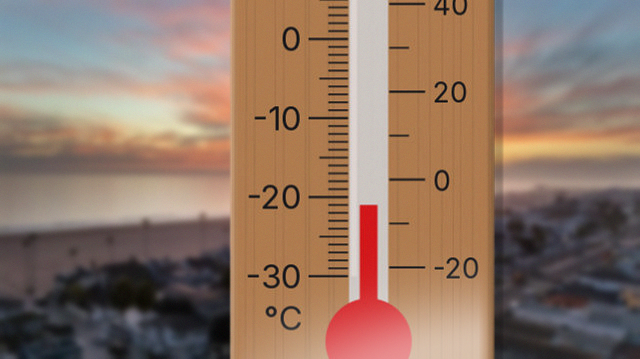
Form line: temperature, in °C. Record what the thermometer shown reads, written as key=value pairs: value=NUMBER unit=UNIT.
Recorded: value=-21 unit=°C
